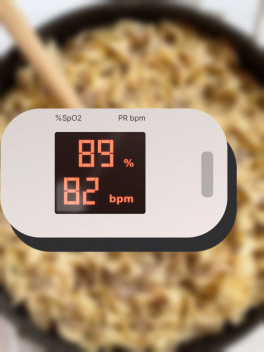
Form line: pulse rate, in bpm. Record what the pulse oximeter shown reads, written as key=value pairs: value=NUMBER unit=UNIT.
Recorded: value=82 unit=bpm
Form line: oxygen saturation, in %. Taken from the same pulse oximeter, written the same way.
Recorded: value=89 unit=%
